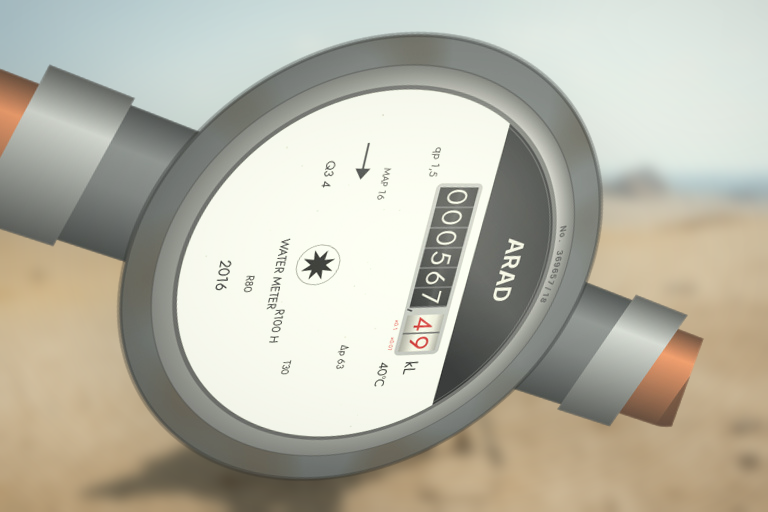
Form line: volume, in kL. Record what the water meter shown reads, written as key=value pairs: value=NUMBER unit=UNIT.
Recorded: value=567.49 unit=kL
